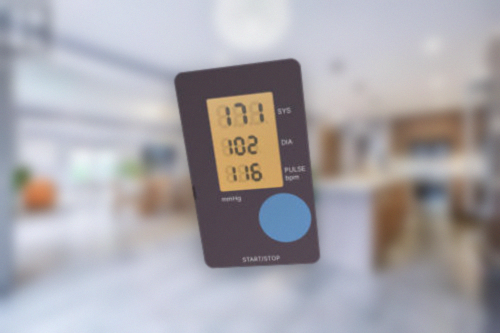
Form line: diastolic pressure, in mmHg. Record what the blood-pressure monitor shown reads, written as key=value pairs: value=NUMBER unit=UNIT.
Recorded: value=102 unit=mmHg
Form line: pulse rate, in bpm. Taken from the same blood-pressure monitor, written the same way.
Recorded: value=116 unit=bpm
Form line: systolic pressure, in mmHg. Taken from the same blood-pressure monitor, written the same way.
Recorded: value=171 unit=mmHg
